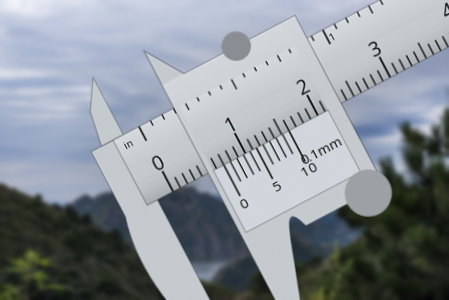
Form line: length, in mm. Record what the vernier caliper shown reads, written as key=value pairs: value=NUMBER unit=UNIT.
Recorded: value=7.0 unit=mm
